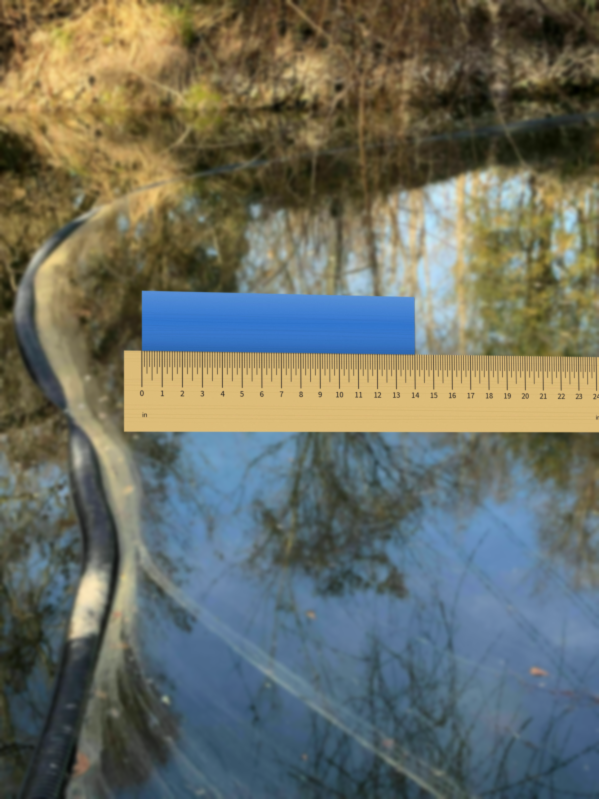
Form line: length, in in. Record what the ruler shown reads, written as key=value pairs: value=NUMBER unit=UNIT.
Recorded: value=14 unit=in
